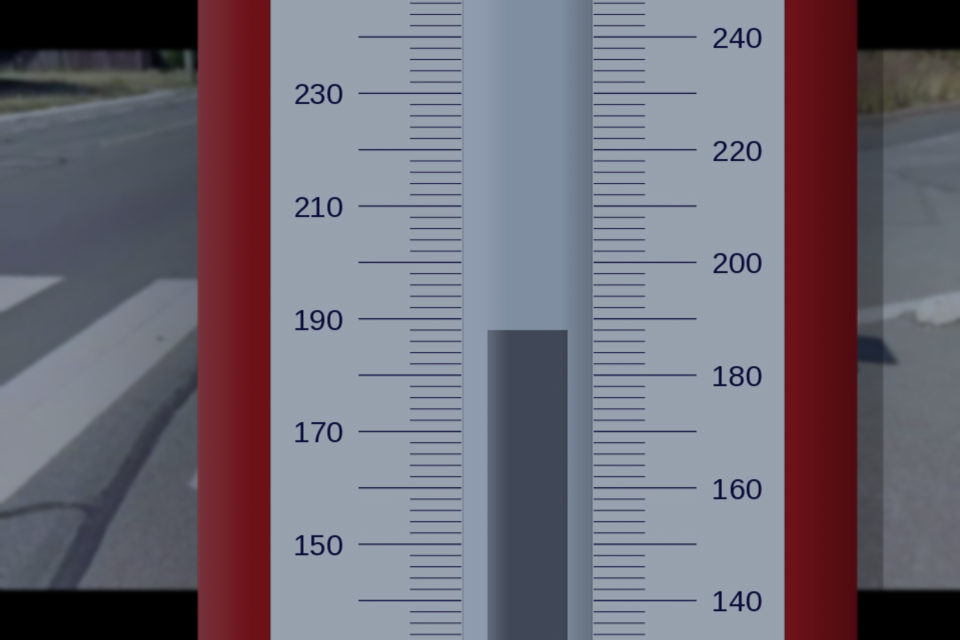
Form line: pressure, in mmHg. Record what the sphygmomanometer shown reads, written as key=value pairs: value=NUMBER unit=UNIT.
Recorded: value=188 unit=mmHg
